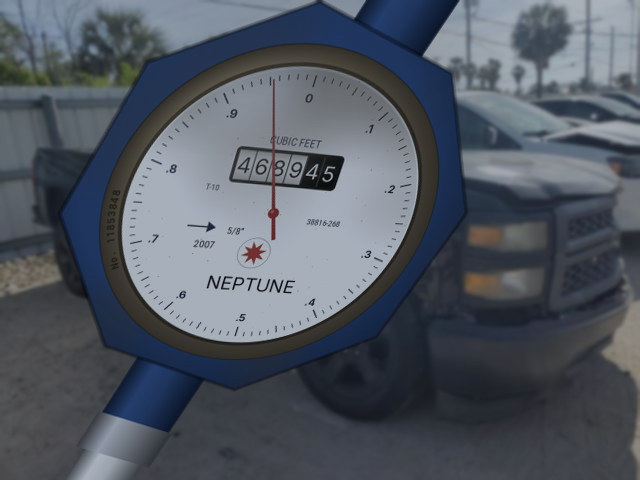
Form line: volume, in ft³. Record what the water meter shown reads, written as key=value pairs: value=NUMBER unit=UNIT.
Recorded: value=468944.95 unit=ft³
